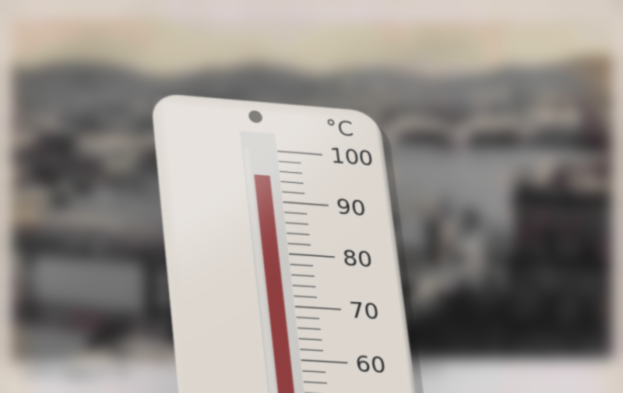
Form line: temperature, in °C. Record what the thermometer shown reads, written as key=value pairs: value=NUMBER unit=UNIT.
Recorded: value=95 unit=°C
